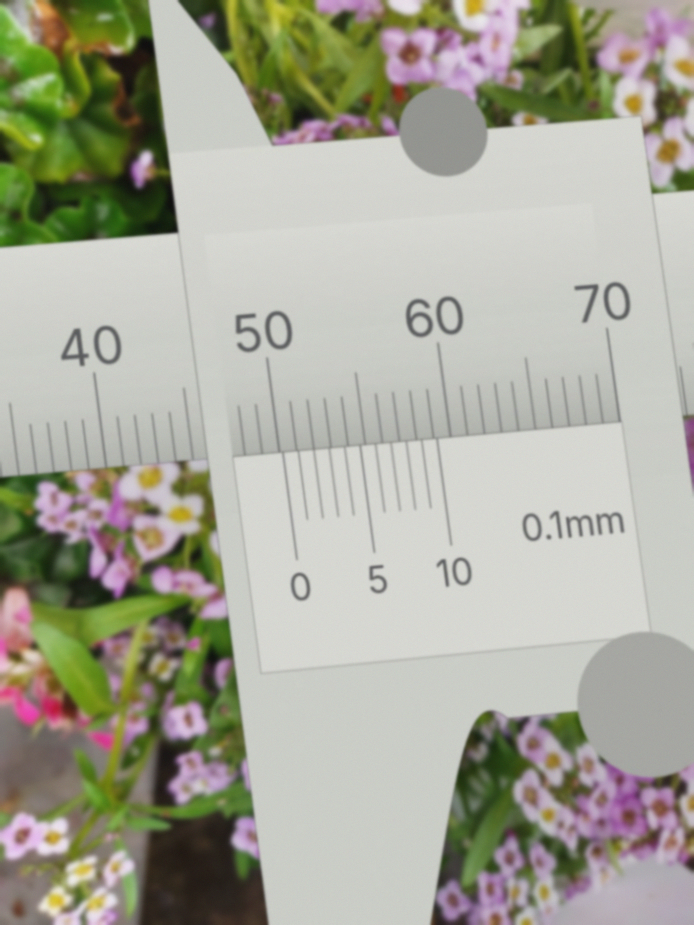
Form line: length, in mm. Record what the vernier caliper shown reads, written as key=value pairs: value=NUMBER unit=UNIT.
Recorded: value=50.2 unit=mm
